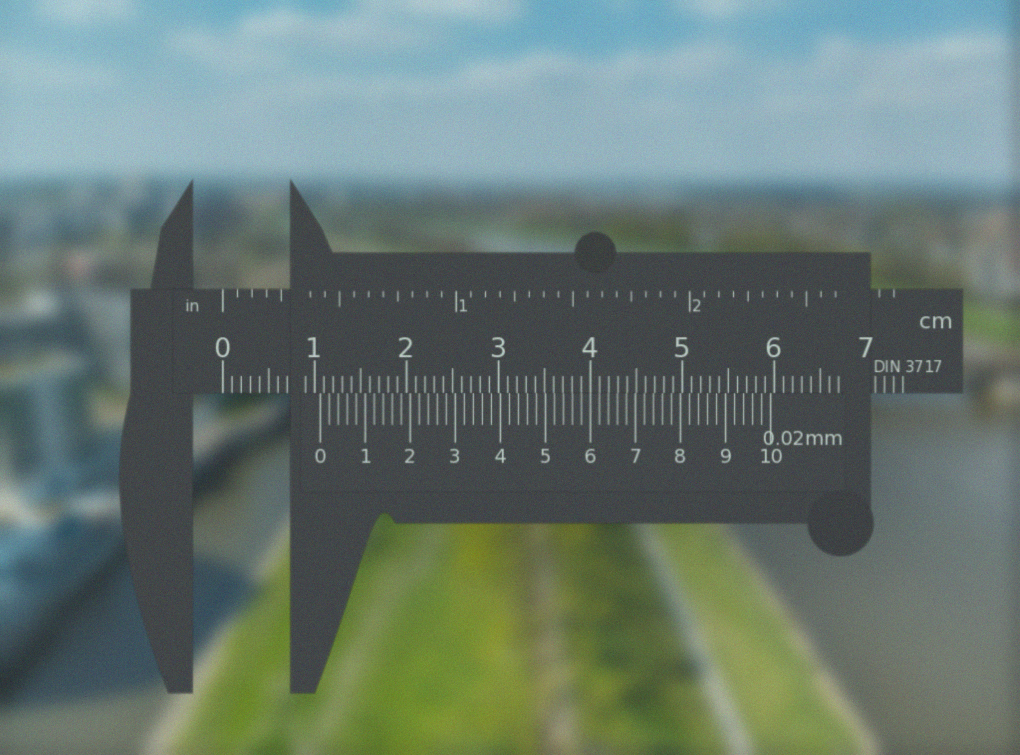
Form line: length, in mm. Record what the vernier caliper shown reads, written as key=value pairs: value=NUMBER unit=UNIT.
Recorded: value=10.6 unit=mm
